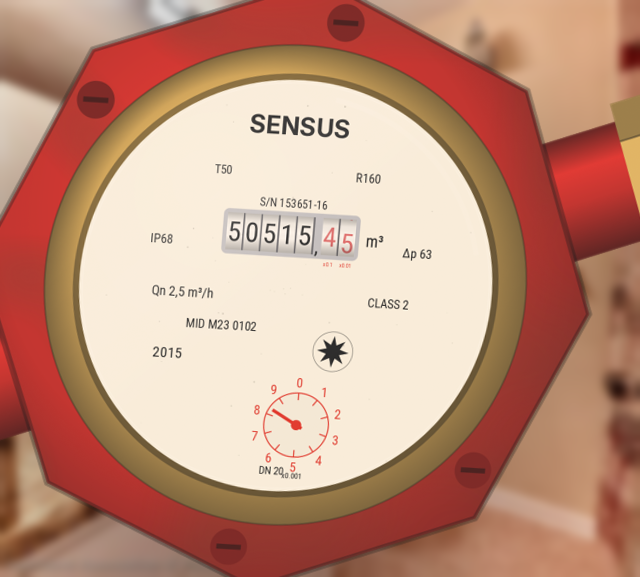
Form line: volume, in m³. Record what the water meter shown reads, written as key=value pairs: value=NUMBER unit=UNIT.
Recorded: value=50515.448 unit=m³
